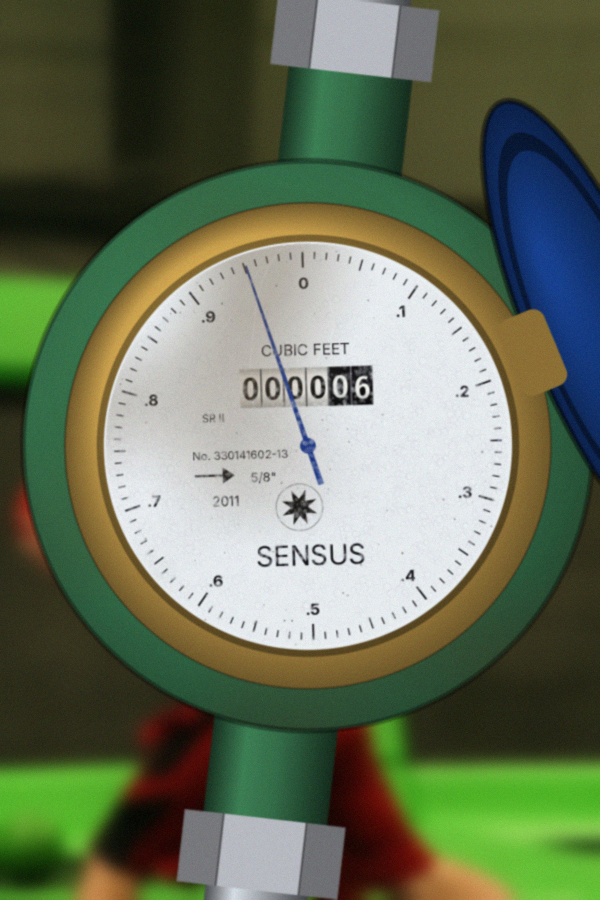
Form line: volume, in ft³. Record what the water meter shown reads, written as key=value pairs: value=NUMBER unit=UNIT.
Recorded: value=5.95 unit=ft³
